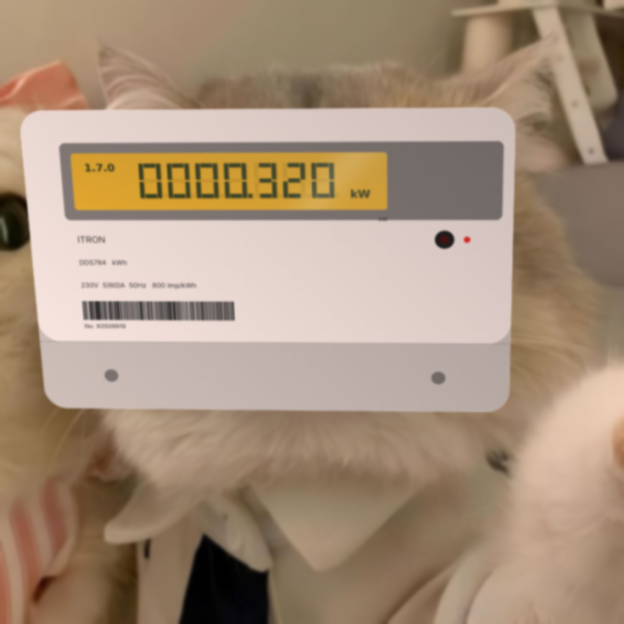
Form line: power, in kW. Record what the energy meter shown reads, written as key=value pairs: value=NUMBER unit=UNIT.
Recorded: value=0.320 unit=kW
